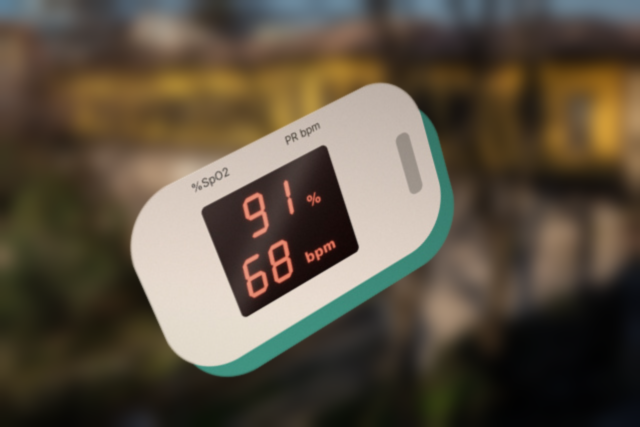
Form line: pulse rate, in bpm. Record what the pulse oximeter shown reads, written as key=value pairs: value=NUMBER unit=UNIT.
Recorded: value=68 unit=bpm
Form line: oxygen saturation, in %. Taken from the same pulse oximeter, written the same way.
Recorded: value=91 unit=%
